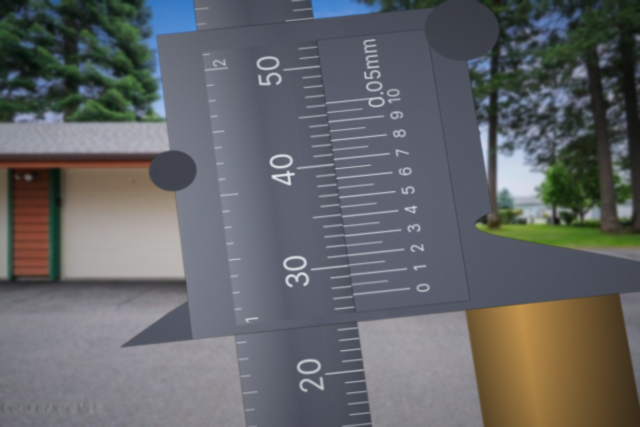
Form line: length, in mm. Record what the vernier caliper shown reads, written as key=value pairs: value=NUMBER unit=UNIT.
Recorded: value=27.2 unit=mm
